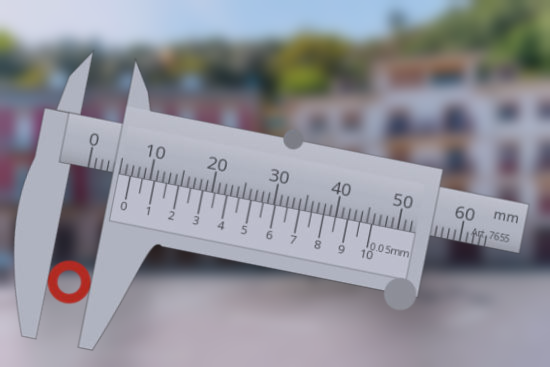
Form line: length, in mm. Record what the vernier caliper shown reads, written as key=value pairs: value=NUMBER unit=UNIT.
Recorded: value=6.8 unit=mm
